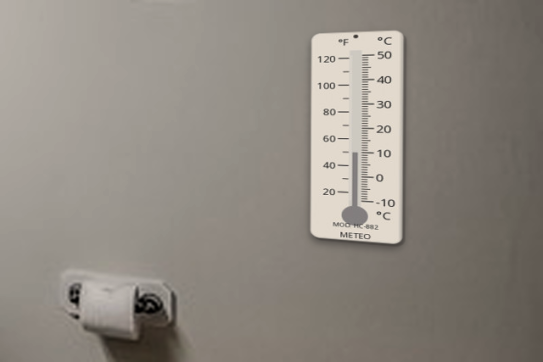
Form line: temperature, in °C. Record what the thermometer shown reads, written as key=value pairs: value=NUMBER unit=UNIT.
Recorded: value=10 unit=°C
